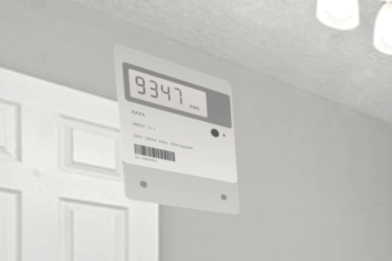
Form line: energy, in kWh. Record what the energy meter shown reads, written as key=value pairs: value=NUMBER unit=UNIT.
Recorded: value=9347 unit=kWh
